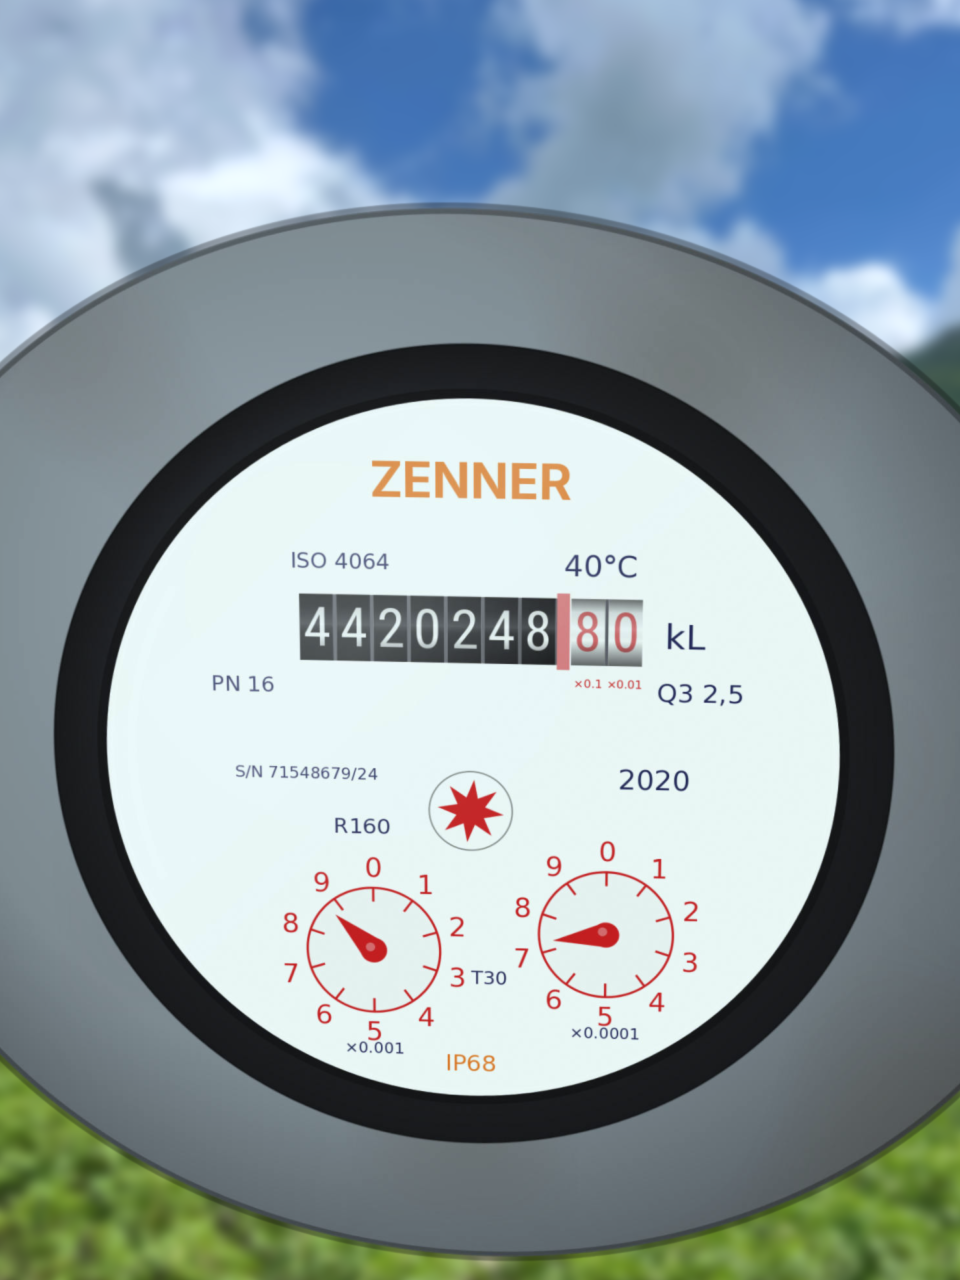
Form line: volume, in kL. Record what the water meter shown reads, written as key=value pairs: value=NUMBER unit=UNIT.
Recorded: value=4420248.8087 unit=kL
